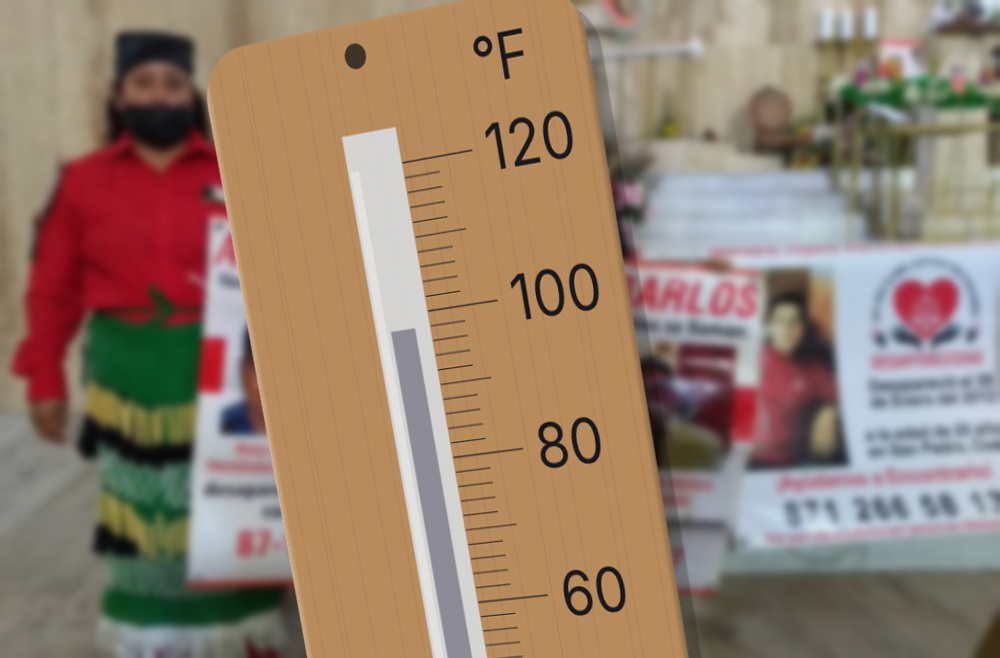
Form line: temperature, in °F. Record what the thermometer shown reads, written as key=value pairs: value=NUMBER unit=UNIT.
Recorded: value=98 unit=°F
